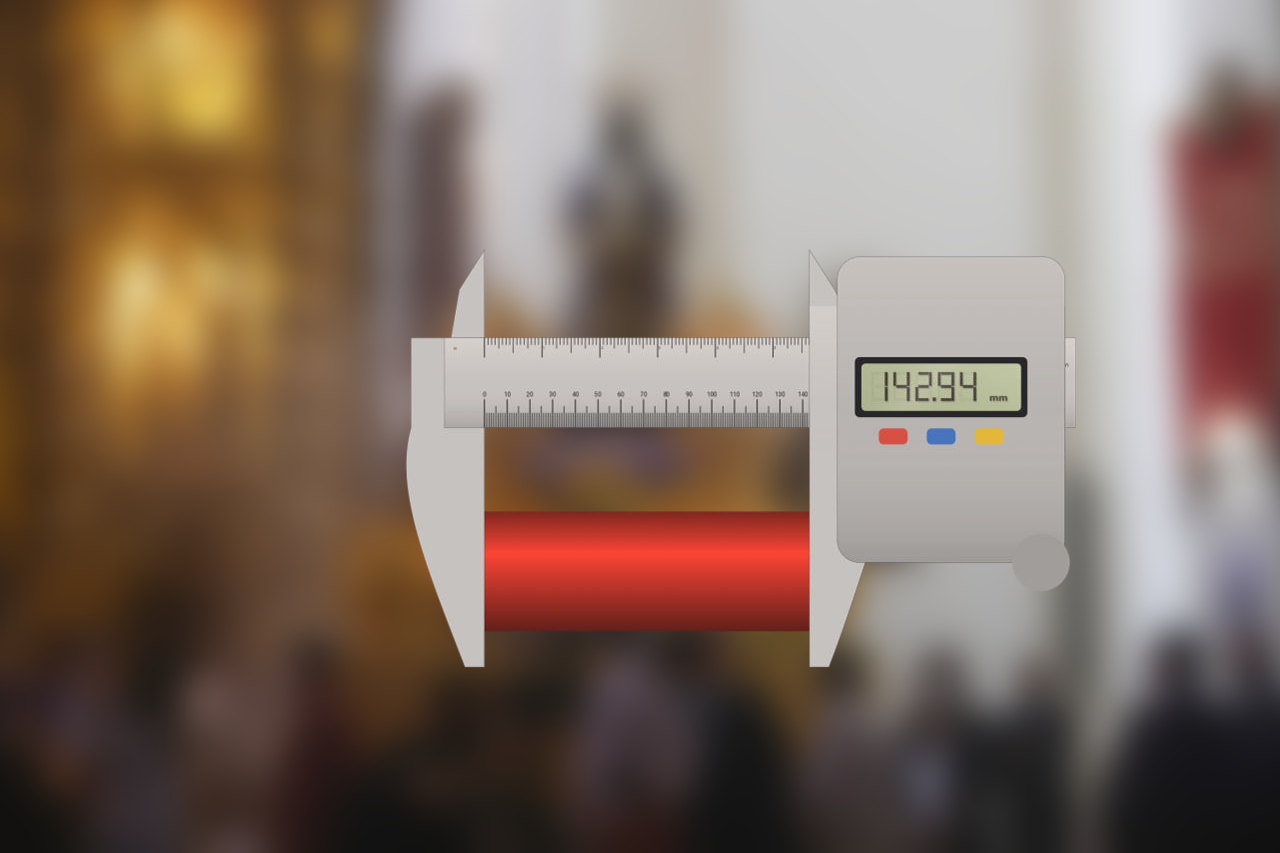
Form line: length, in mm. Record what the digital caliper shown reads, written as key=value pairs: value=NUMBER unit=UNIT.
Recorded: value=142.94 unit=mm
